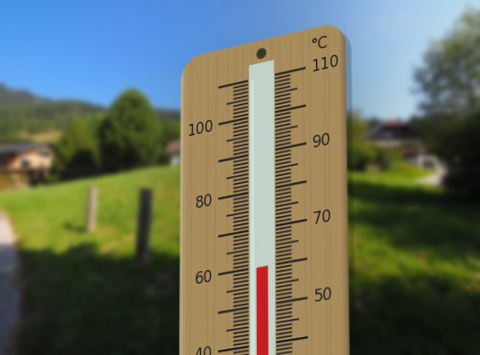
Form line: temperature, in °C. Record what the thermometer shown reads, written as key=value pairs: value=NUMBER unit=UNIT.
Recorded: value=60 unit=°C
